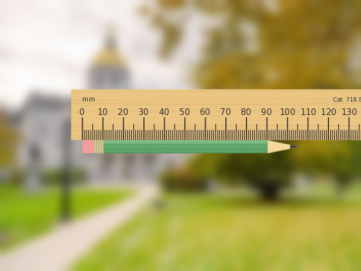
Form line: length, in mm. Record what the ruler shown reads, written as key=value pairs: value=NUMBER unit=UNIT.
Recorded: value=105 unit=mm
